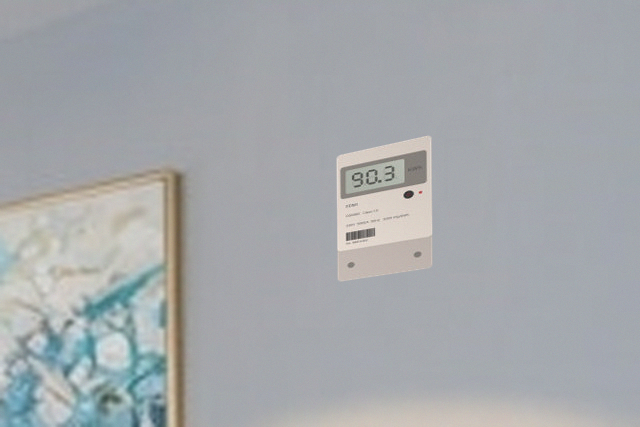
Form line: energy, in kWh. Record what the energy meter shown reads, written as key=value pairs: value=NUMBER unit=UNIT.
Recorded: value=90.3 unit=kWh
